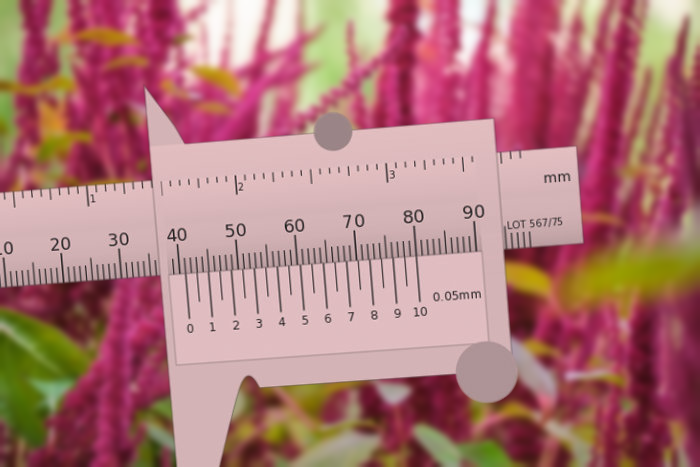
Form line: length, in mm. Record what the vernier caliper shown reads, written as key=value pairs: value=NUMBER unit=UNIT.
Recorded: value=41.0 unit=mm
